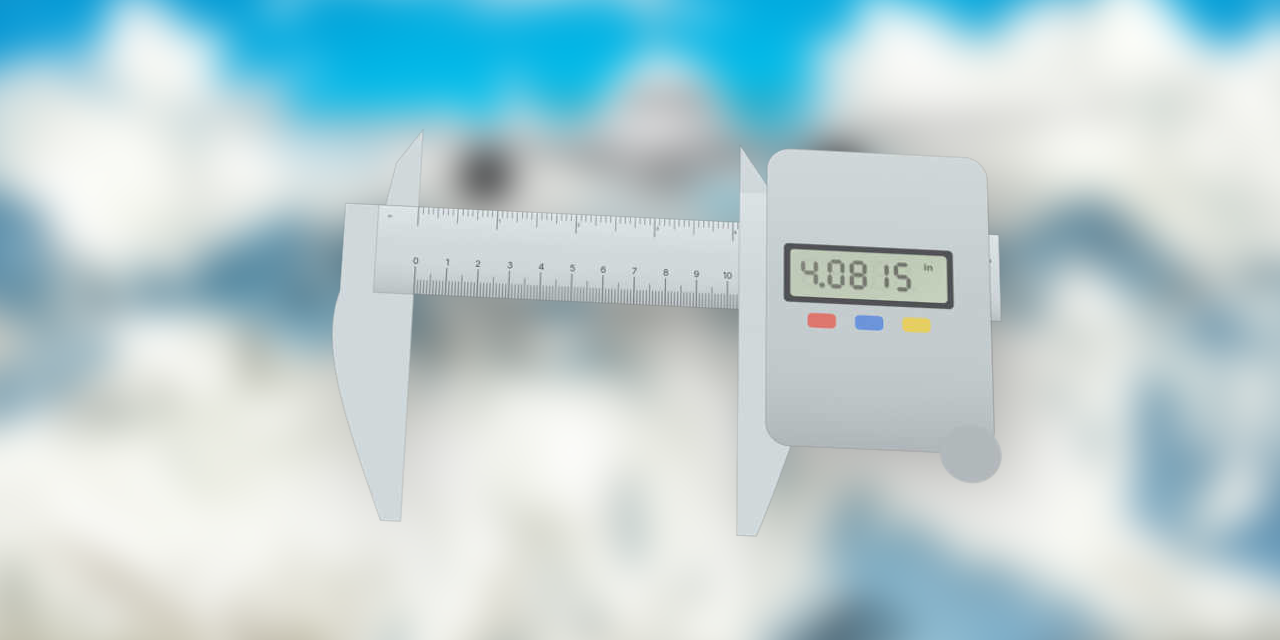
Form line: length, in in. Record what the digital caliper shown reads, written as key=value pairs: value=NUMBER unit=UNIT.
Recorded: value=4.0815 unit=in
